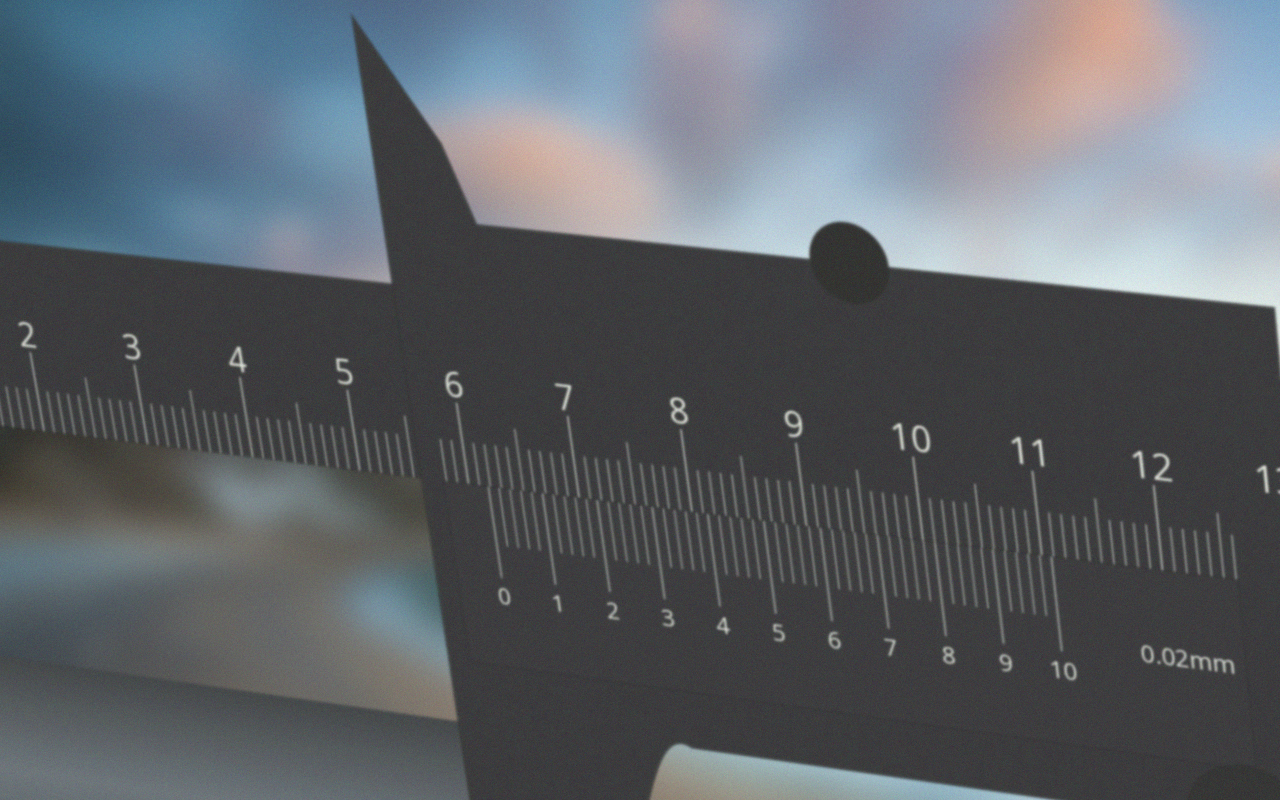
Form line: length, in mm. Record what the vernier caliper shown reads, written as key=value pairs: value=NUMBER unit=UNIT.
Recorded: value=61.8 unit=mm
